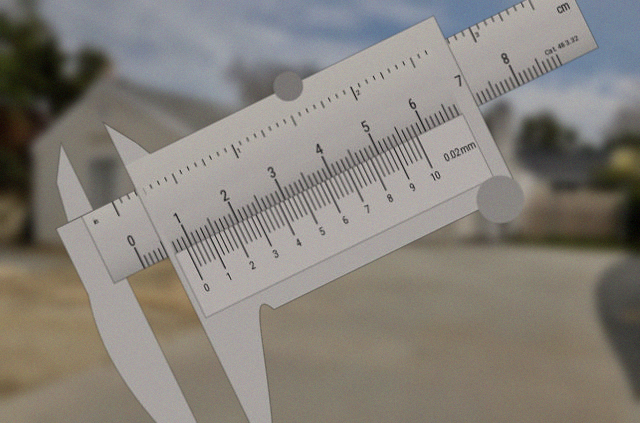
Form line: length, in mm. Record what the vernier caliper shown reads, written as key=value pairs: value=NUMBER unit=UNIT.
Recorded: value=9.0 unit=mm
